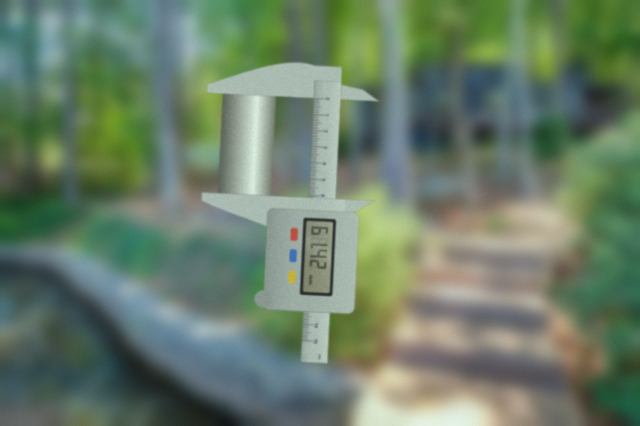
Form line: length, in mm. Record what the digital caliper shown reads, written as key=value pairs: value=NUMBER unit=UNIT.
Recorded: value=61.42 unit=mm
